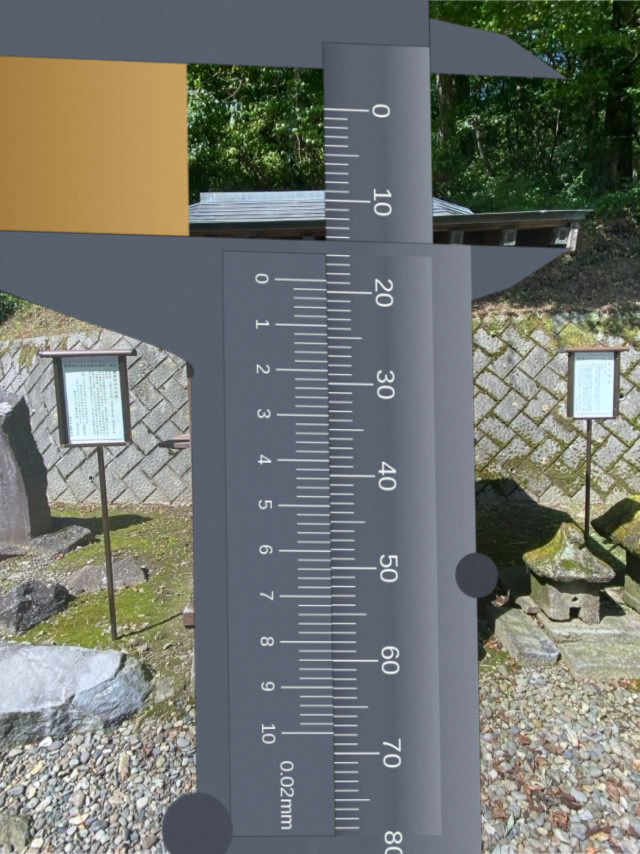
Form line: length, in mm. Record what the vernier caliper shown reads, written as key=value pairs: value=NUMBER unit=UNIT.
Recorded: value=18.8 unit=mm
